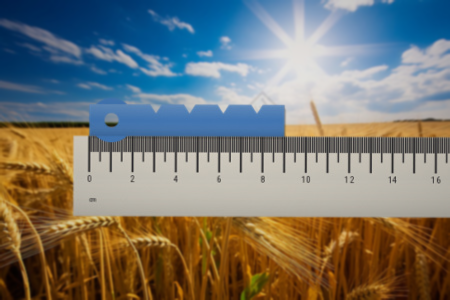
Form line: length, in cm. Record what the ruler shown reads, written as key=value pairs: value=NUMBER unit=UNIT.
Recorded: value=9 unit=cm
